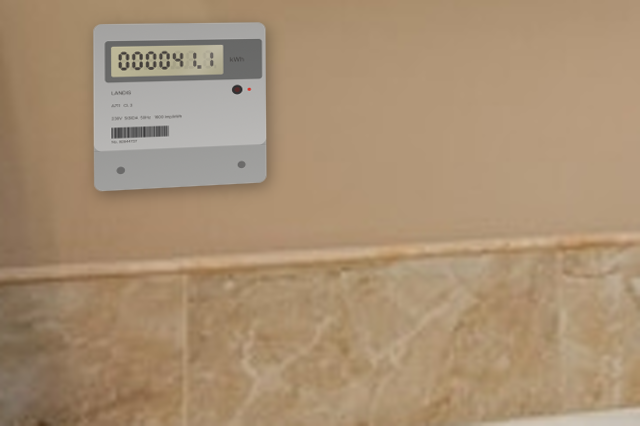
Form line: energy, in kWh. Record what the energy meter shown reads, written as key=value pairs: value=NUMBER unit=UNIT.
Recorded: value=41.1 unit=kWh
